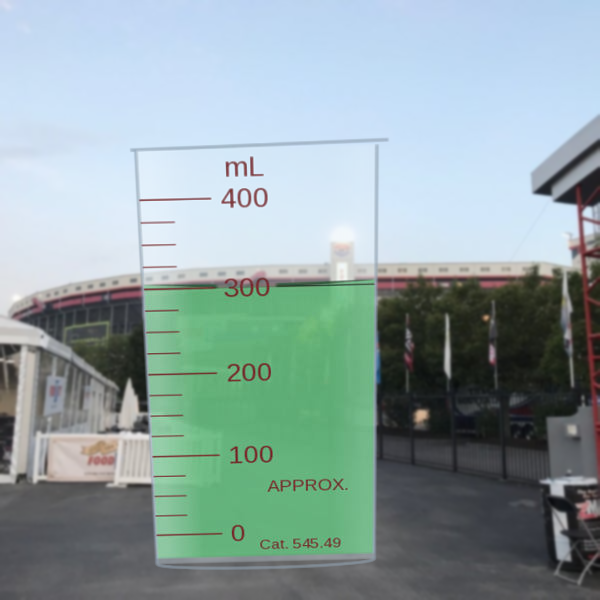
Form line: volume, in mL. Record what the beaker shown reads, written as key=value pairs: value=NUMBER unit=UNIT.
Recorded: value=300 unit=mL
